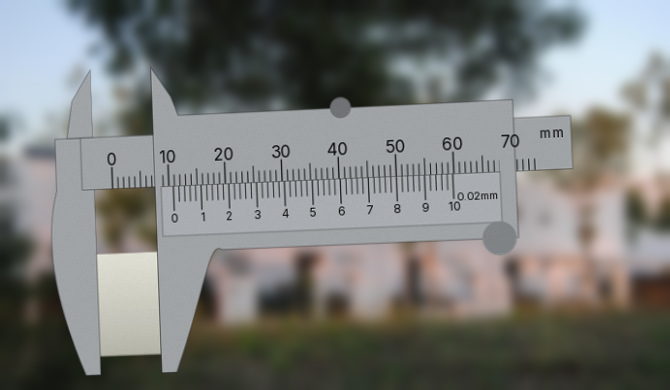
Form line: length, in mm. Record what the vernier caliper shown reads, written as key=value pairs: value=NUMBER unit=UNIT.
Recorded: value=10.8 unit=mm
